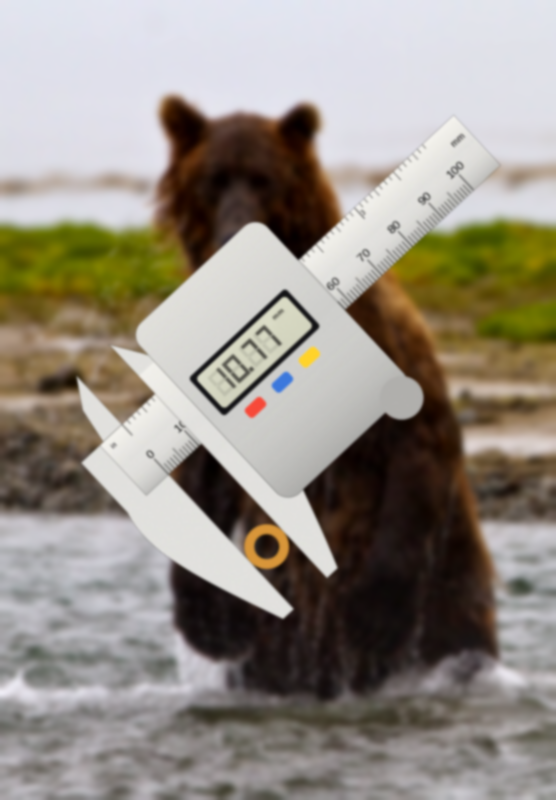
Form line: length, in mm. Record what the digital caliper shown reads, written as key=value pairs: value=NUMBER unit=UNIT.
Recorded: value=10.77 unit=mm
